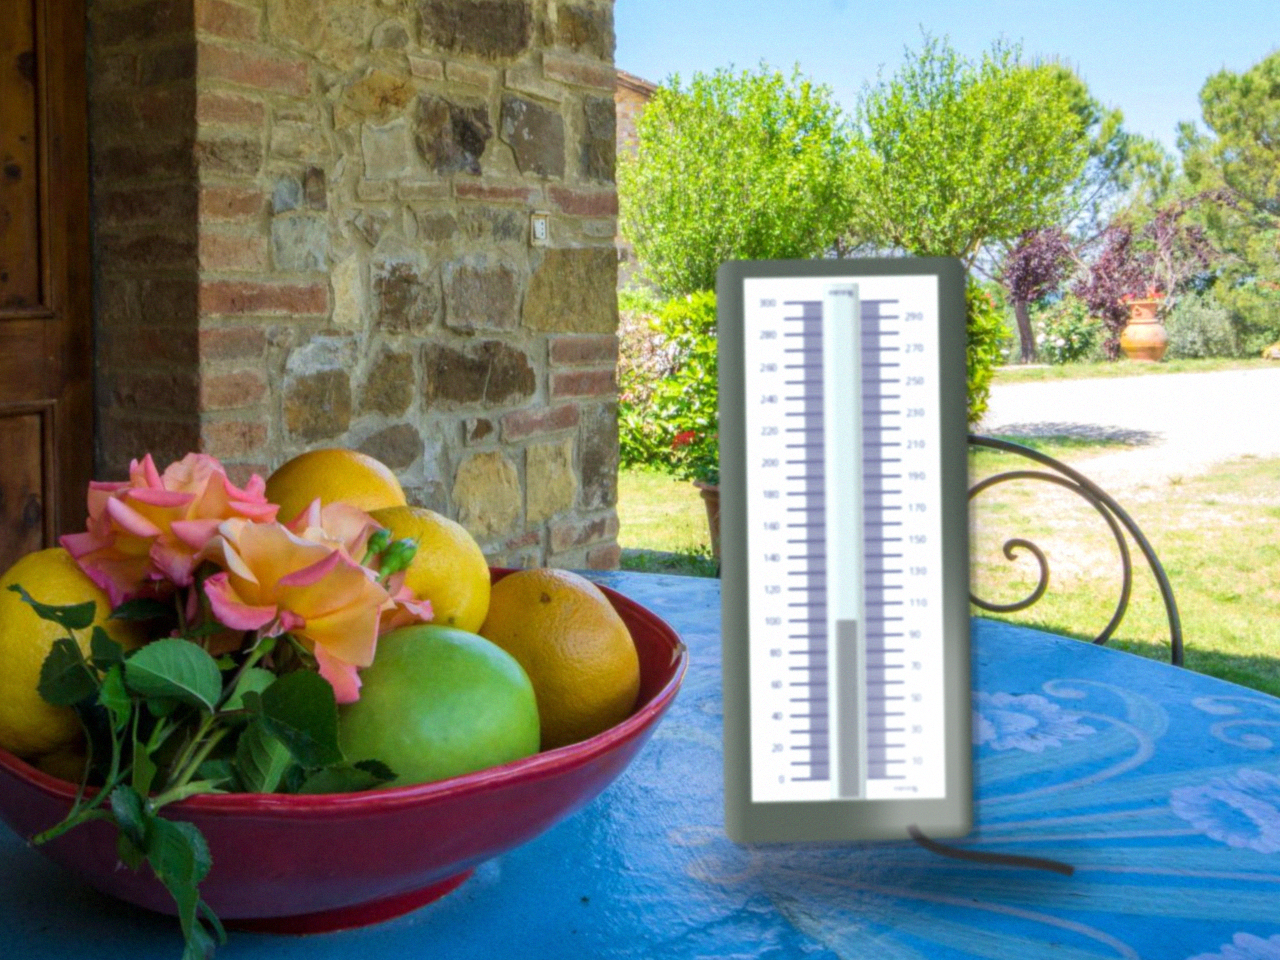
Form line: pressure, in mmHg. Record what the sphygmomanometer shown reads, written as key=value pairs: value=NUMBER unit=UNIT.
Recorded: value=100 unit=mmHg
